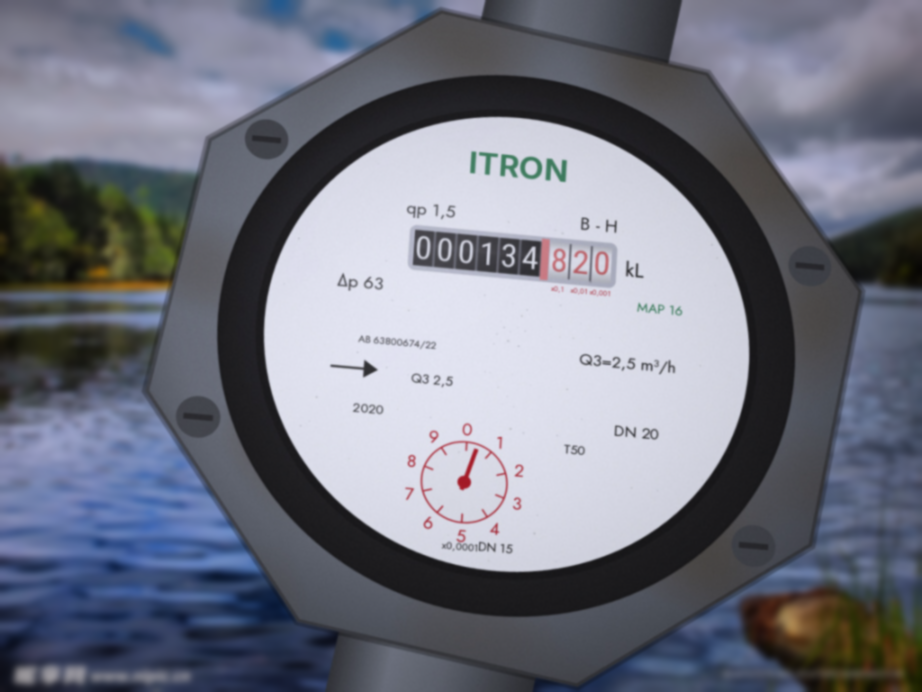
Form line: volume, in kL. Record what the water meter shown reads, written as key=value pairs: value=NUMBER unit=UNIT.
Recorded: value=134.8200 unit=kL
